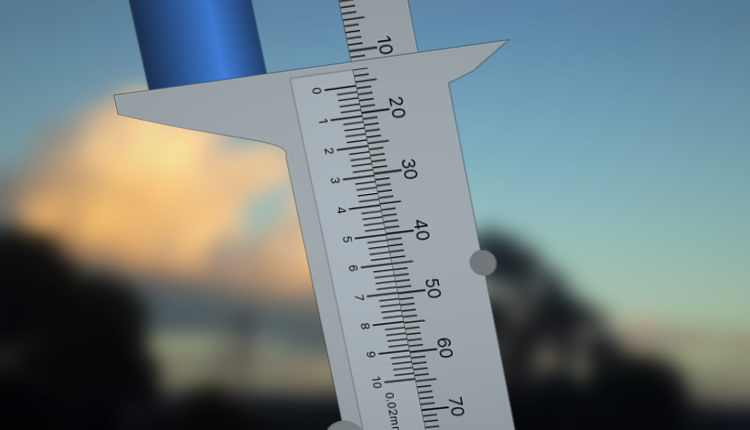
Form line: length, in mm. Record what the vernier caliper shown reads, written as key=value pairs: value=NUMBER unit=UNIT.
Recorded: value=15.6 unit=mm
